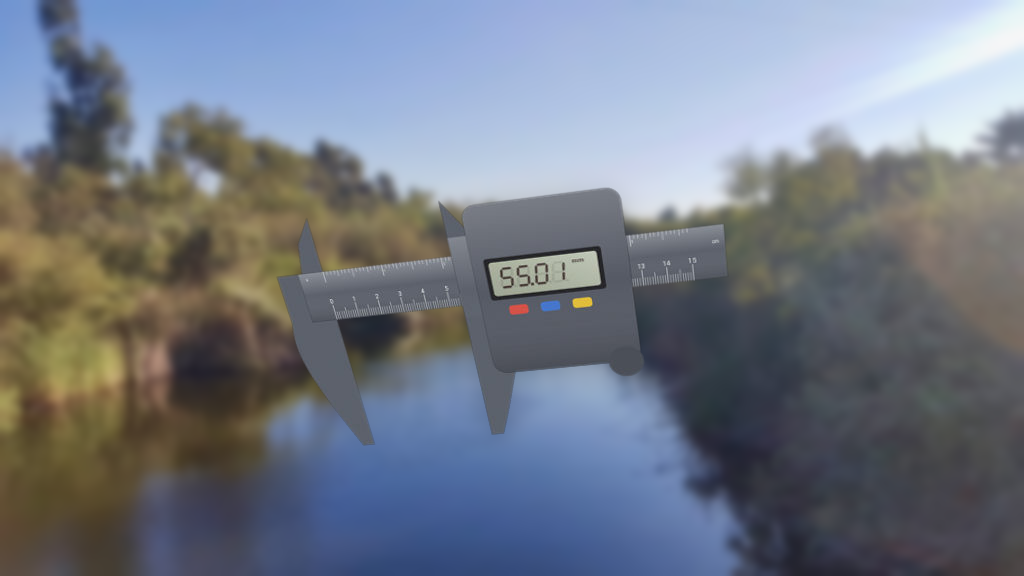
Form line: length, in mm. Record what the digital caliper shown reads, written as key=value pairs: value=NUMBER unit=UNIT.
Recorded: value=55.01 unit=mm
